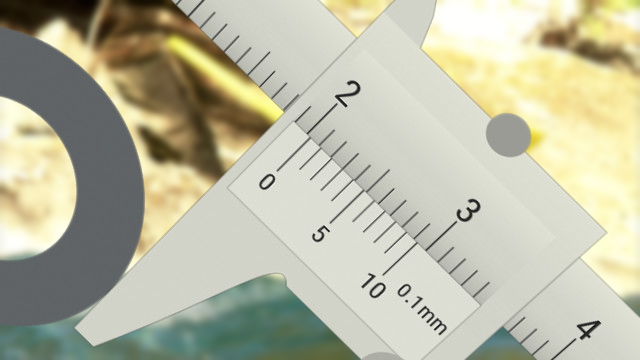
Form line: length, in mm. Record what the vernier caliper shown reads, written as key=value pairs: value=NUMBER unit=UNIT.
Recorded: value=20.3 unit=mm
